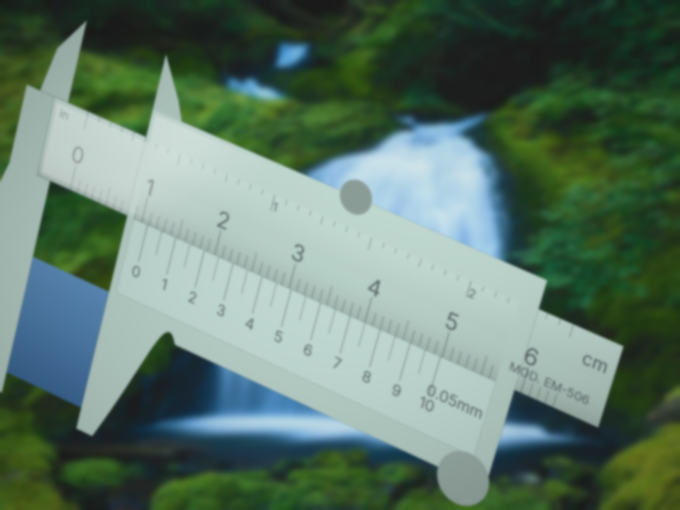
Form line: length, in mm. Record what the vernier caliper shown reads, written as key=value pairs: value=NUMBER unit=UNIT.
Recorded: value=10.8 unit=mm
